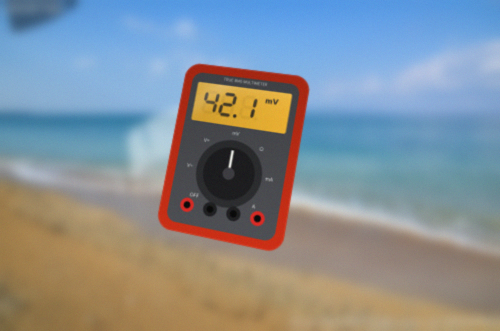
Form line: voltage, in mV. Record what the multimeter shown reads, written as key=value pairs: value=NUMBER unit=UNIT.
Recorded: value=42.1 unit=mV
